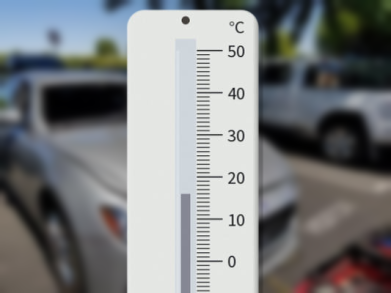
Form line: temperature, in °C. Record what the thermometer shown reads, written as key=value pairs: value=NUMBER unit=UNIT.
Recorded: value=16 unit=°C
